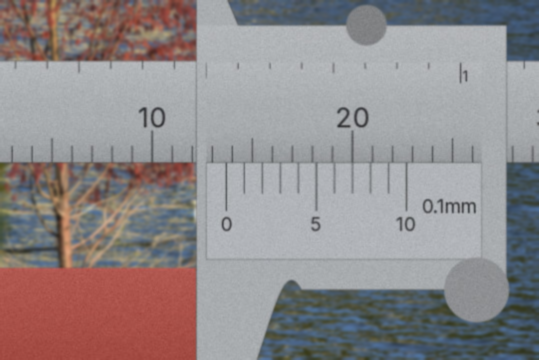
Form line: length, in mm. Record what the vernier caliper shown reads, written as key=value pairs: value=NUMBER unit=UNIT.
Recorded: value=13.7 unit=mm
